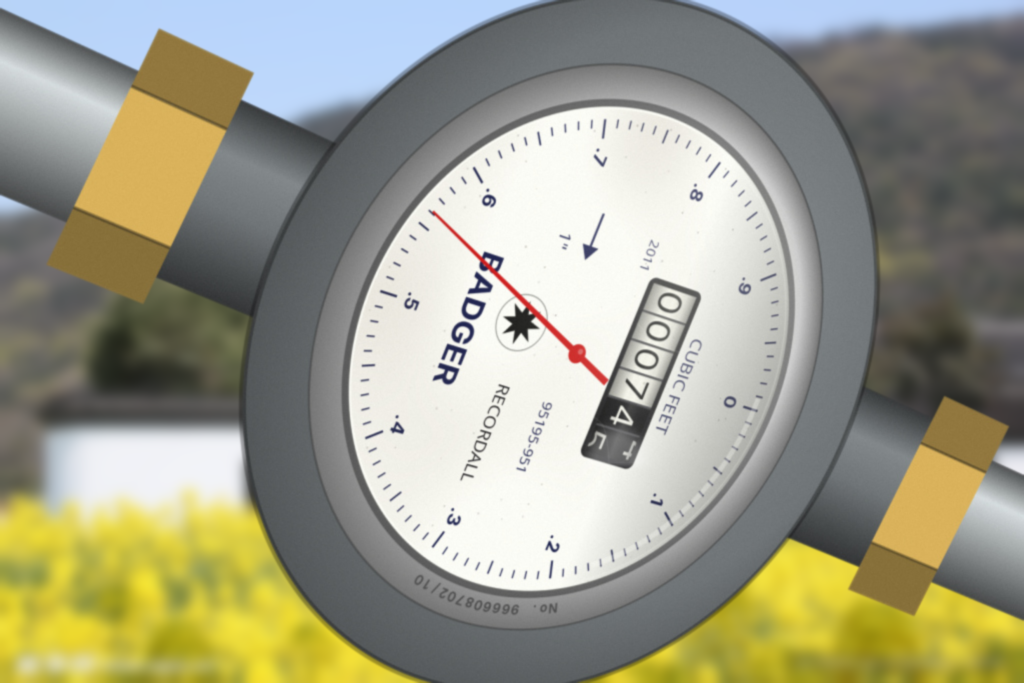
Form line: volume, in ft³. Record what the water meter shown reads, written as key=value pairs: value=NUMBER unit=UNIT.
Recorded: value=744.56 unit=ft³
